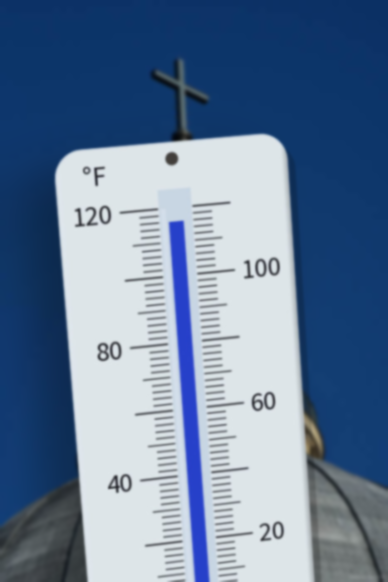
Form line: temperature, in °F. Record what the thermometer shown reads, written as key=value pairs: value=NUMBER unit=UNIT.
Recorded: value=116 unit=°F
